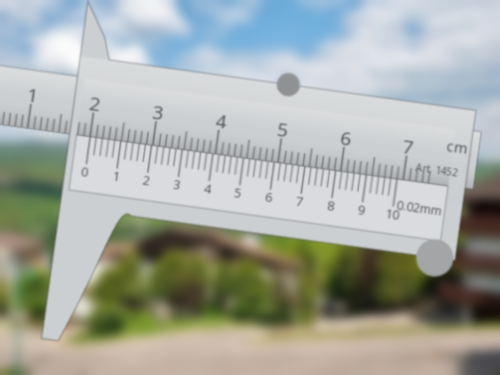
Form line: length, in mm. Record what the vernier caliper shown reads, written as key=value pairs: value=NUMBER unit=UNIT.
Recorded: value=20.0 unit=mm
